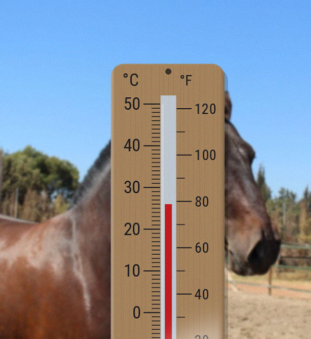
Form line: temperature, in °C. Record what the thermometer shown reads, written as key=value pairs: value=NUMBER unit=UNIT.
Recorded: value=26 unit=°C
